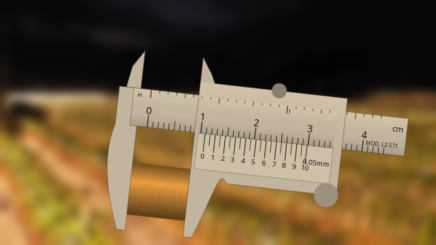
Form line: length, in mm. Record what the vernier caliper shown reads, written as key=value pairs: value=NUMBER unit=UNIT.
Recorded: value=10.8 unit=mm
